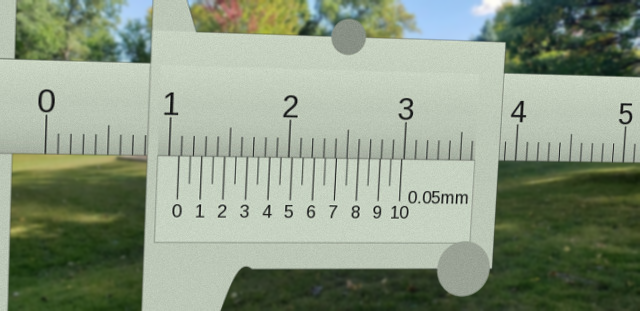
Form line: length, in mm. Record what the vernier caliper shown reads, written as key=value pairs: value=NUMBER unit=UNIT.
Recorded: value=10.8 unit=mm
